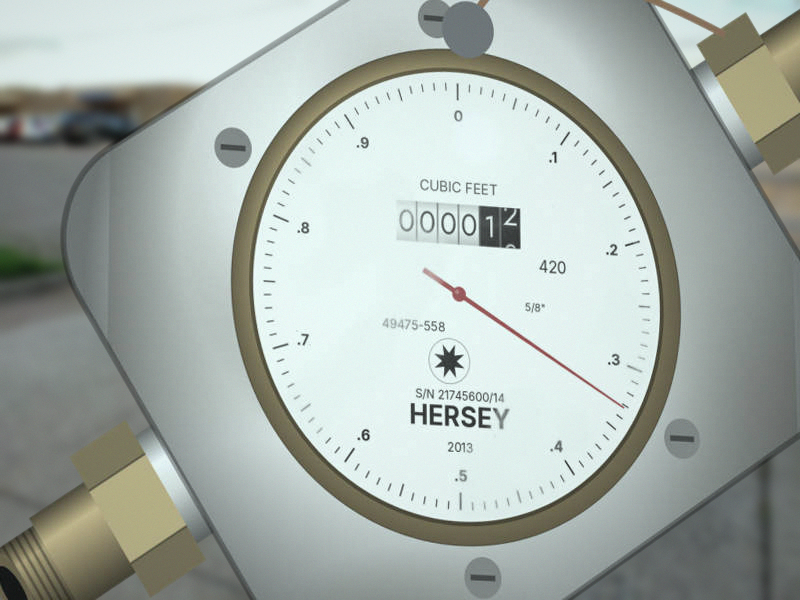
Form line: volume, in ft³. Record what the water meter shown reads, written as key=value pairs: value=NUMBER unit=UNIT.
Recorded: value=12.33 unit=ft³
